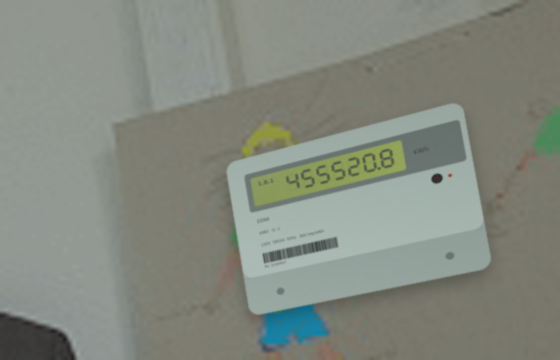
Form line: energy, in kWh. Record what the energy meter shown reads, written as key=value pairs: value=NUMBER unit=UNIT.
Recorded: value=455520.8 unit=kWh
